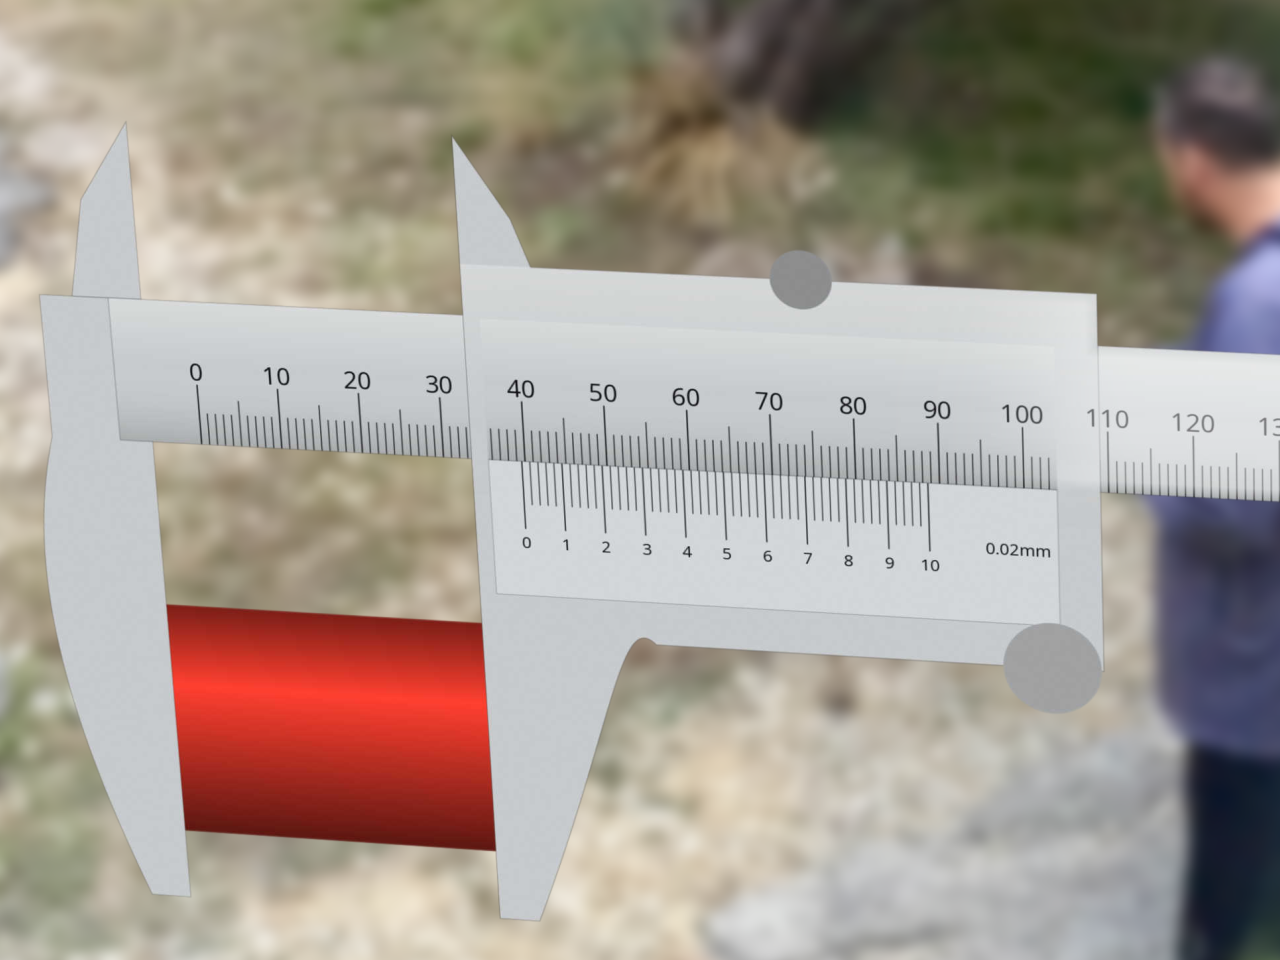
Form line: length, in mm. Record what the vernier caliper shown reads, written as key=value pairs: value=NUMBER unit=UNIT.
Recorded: value=39.6 unit=mm
